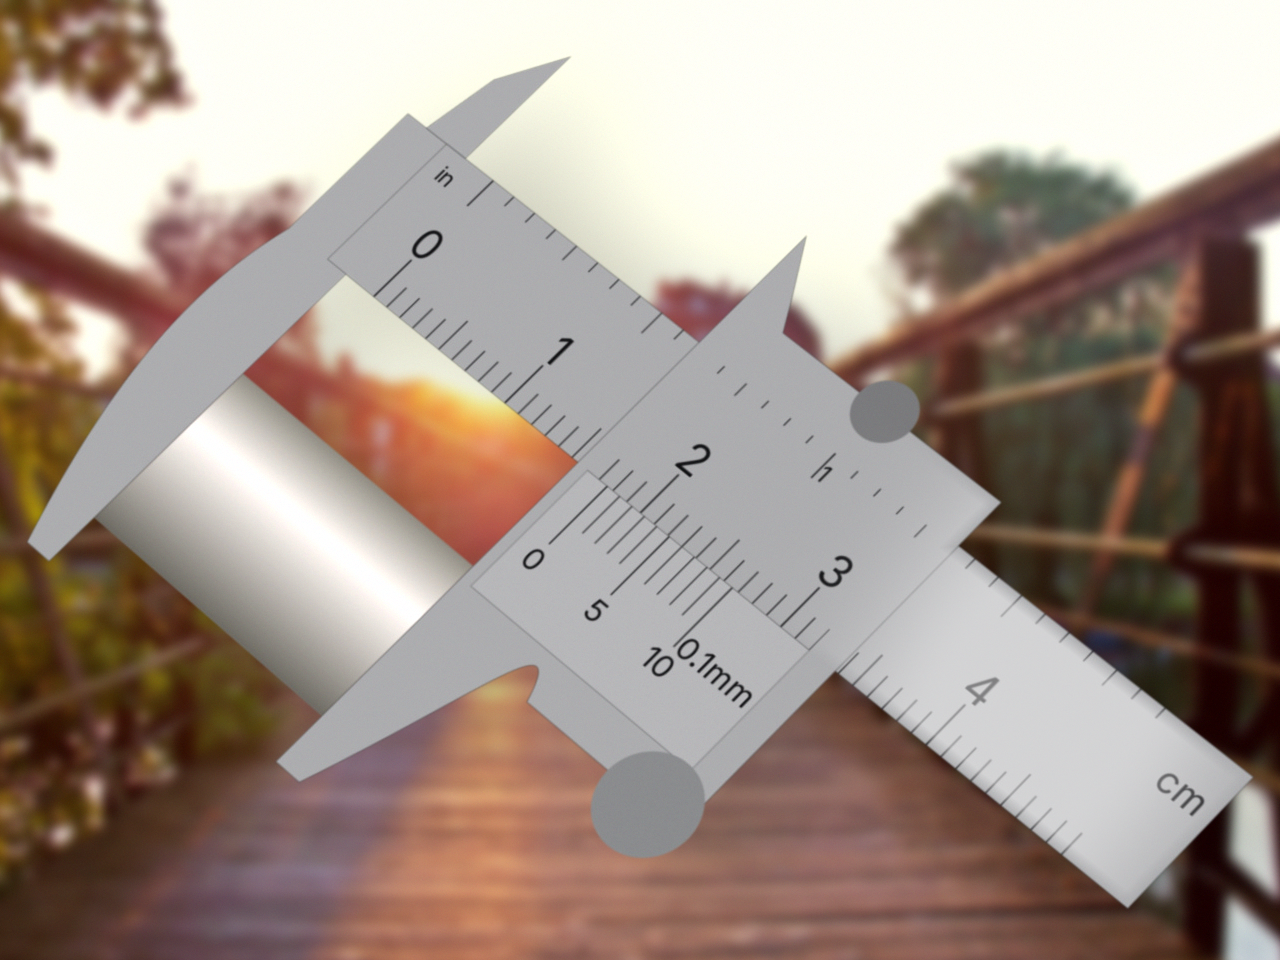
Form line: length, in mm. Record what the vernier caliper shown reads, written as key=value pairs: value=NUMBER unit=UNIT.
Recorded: value=17.6 unit=mm
